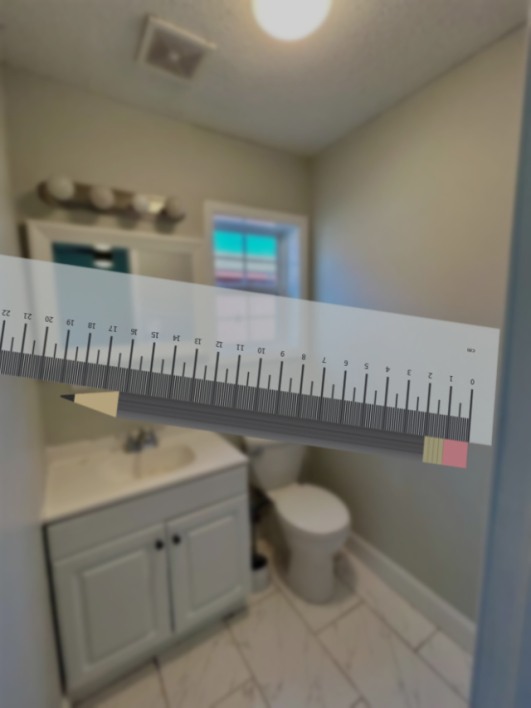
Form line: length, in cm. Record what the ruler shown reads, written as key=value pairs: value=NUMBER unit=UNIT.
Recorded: value=19 unit=cm
